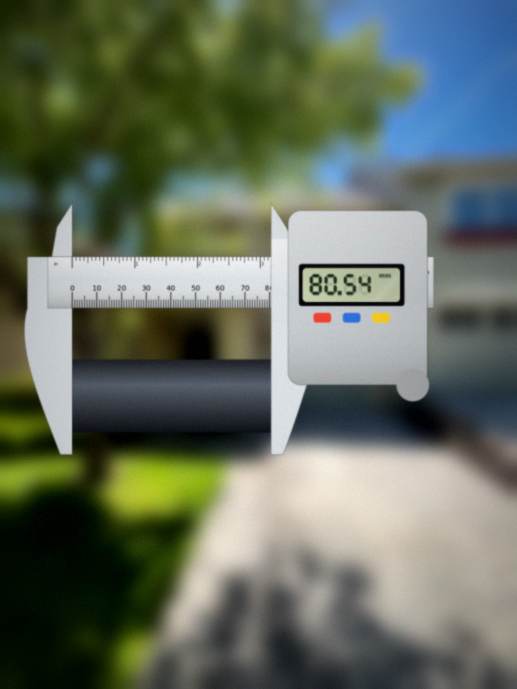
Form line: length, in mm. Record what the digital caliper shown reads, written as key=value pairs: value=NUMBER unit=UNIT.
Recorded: value=80.54 unit=mm
